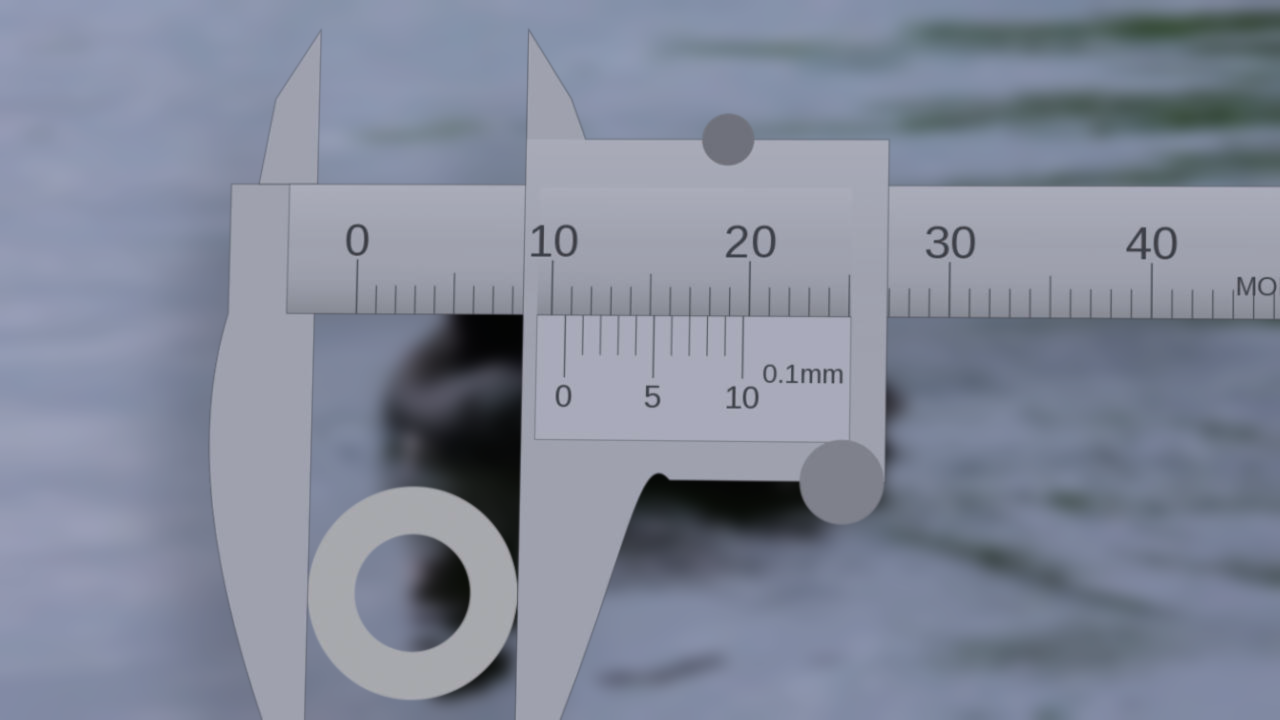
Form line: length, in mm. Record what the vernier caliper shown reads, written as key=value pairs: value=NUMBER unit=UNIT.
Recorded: value=10.7 unit=mm
